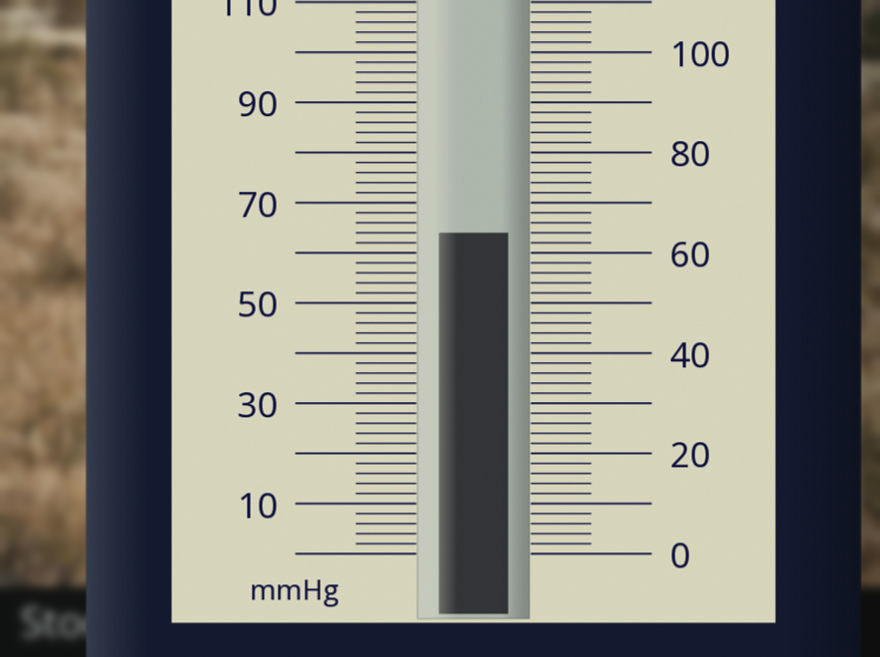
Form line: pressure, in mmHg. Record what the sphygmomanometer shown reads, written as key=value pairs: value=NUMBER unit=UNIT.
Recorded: value=64 unit=mmHg
